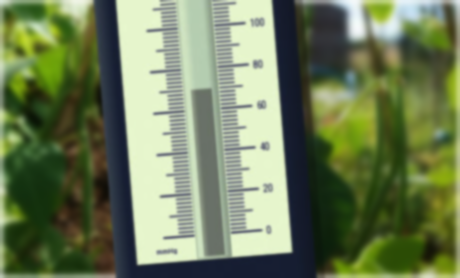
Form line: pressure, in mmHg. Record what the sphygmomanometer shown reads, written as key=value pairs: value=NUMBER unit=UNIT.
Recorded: value=70 unit=mmHg
